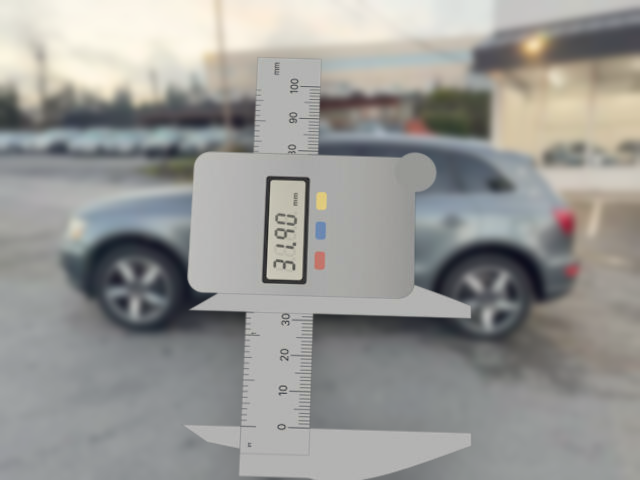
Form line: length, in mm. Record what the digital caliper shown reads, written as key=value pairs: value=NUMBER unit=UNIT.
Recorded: value=31.90 unit=mm
